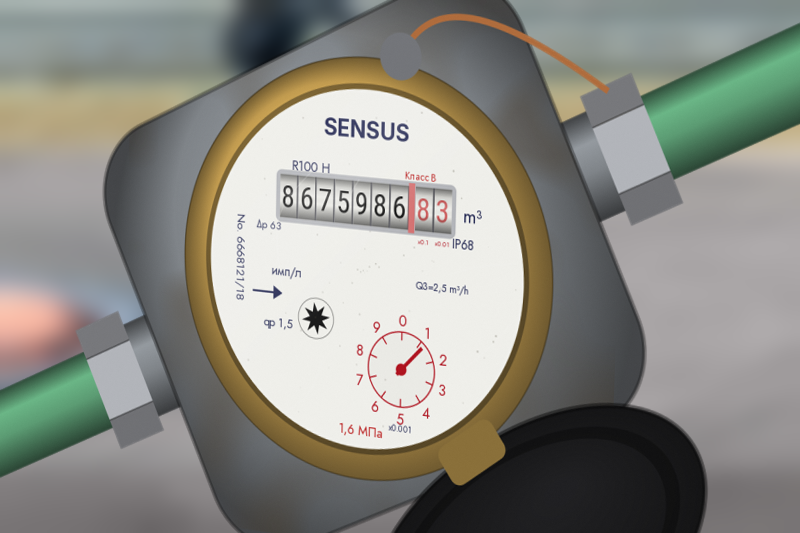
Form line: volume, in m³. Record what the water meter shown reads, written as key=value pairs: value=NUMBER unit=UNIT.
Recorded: value=8675986.831 unit=m³
